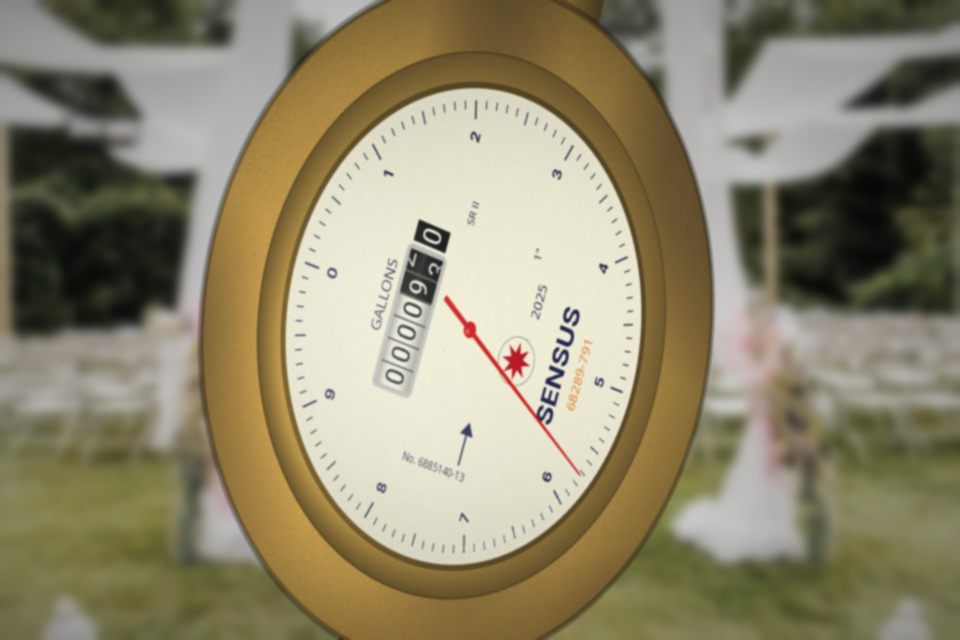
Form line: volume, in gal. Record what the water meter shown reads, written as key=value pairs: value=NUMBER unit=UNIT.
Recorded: value=925.7 unit=gal
